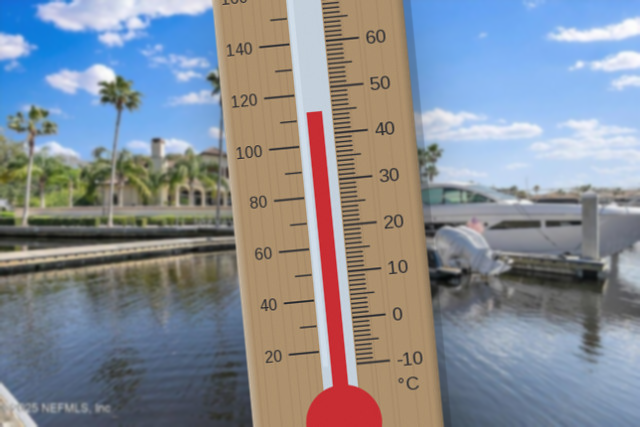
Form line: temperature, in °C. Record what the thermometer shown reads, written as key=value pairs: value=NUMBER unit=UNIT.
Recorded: value=45 unit=°C
